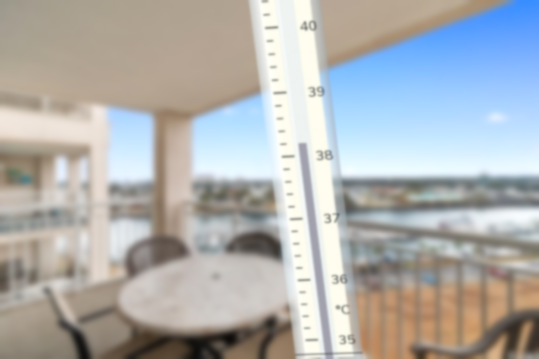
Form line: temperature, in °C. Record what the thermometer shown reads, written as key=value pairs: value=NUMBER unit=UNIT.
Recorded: value=38.2 unit=°C
